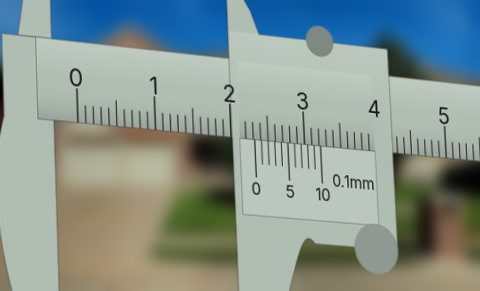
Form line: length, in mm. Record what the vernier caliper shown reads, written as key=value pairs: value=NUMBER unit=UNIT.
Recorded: value=23.2 unit=mm
